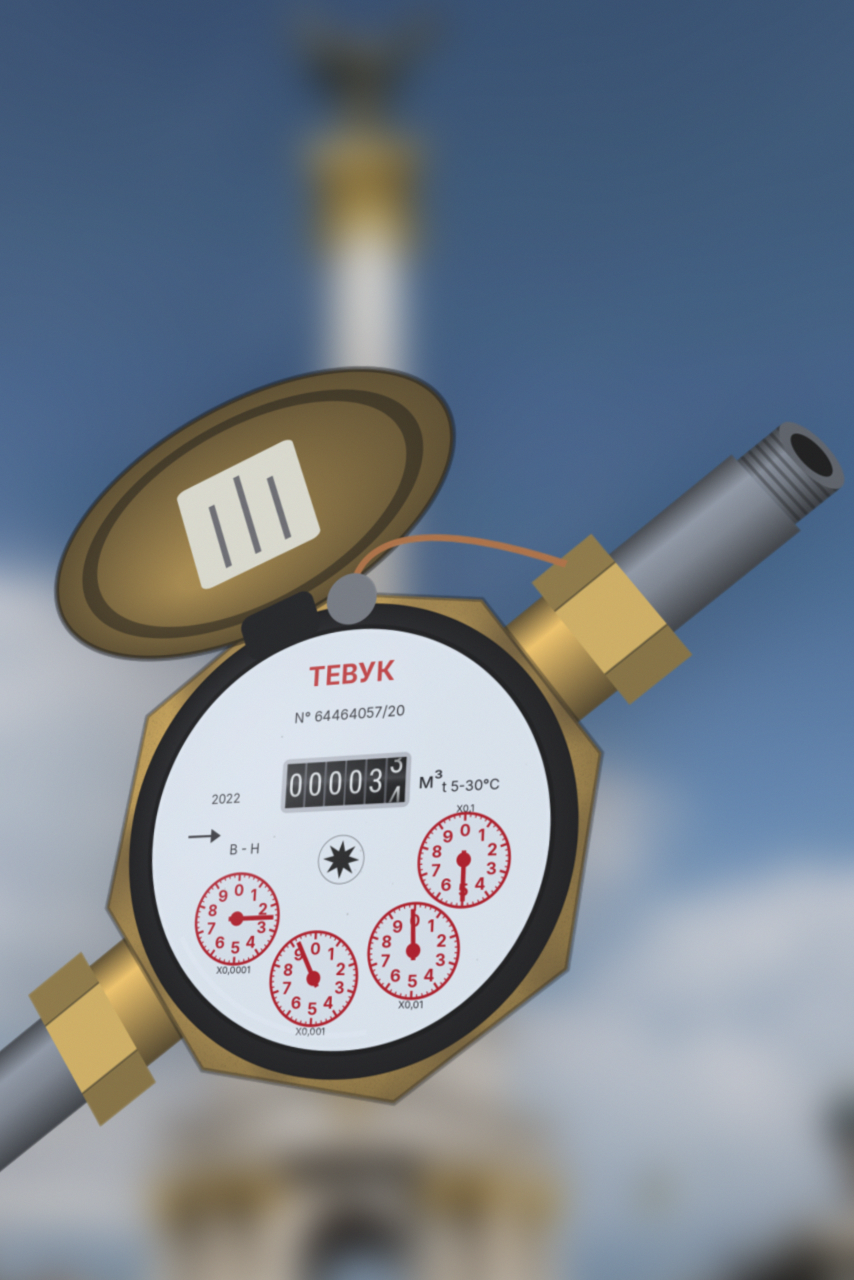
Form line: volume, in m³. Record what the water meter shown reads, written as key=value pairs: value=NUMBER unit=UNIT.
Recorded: value=33.4992 unit=m³
